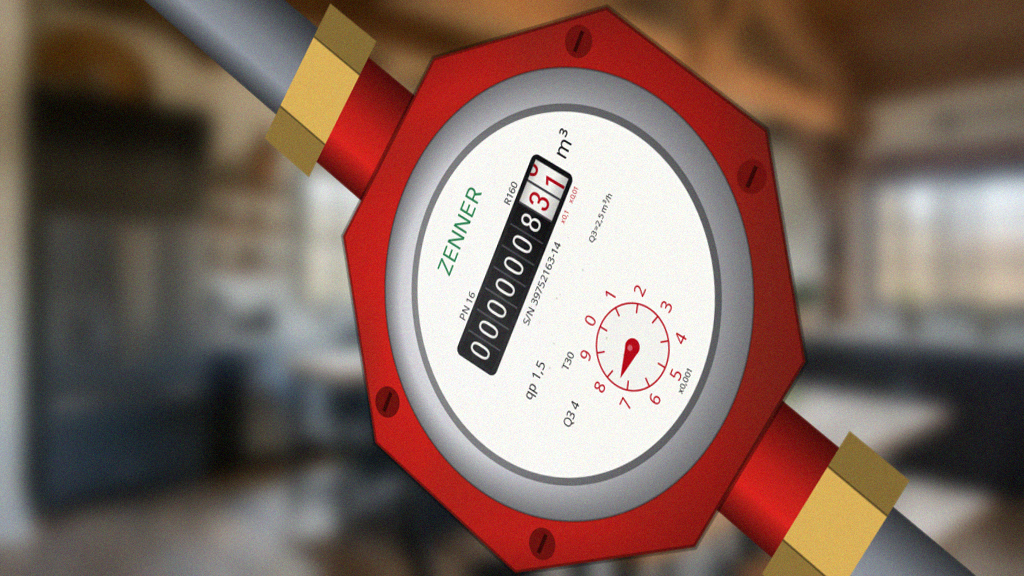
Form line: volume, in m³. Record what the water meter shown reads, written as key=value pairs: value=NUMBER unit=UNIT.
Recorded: value=8.307 unit=m³
